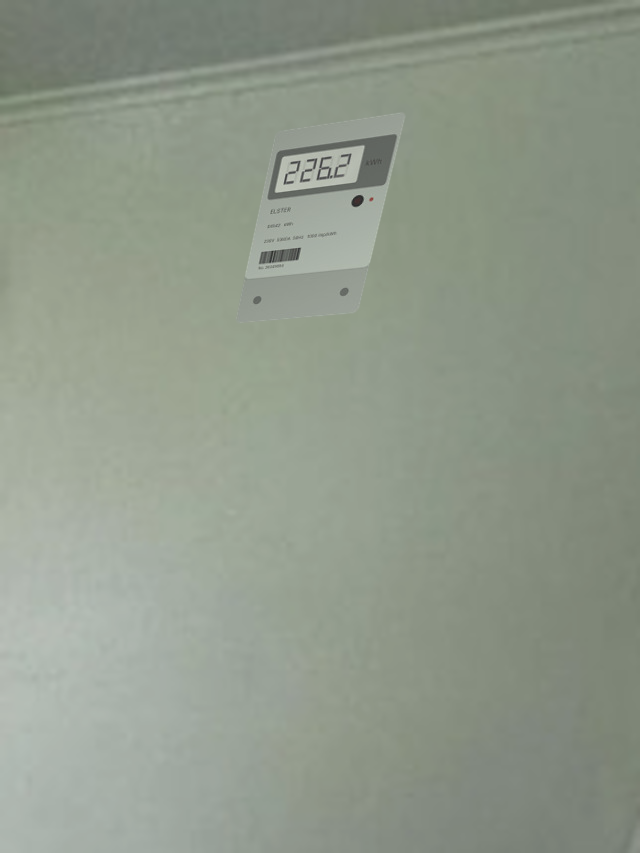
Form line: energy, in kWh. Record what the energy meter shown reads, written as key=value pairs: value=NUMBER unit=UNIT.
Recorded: value=226.2 unit=kWh
